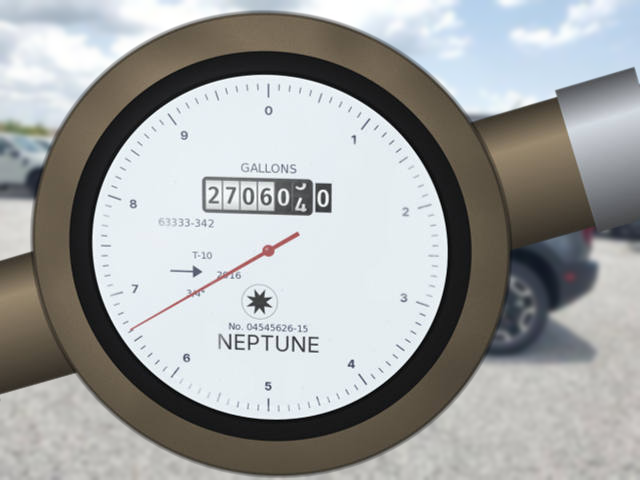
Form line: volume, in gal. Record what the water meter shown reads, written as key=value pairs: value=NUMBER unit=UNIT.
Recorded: value=2706036.6 unit=gal
